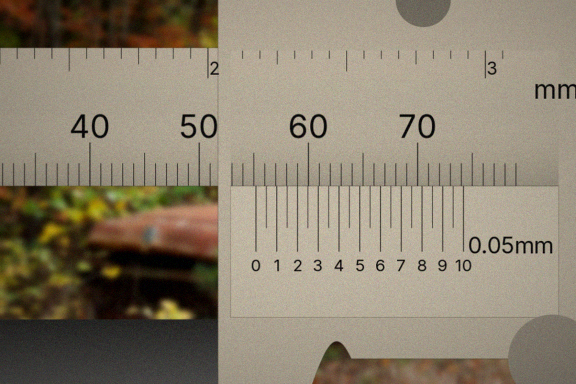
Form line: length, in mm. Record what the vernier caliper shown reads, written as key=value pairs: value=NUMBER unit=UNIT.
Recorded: value=55.2 unit=mm
